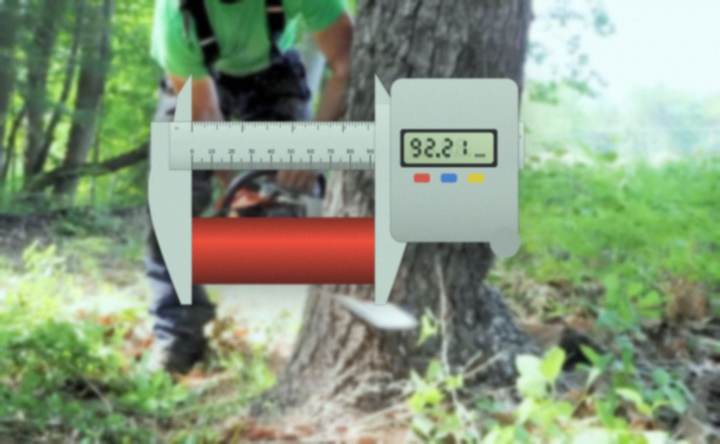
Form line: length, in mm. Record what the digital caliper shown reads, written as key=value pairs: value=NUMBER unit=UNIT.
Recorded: value=92.21 unit=mm
